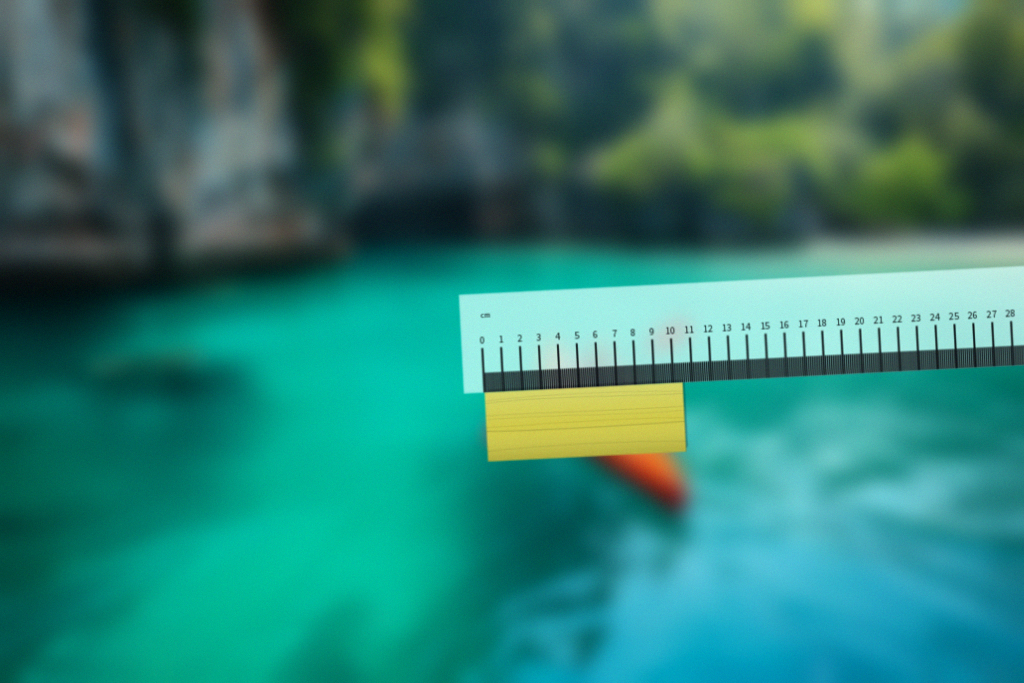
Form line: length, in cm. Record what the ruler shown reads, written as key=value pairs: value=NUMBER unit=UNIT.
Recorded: value=10.5 unit=cm
